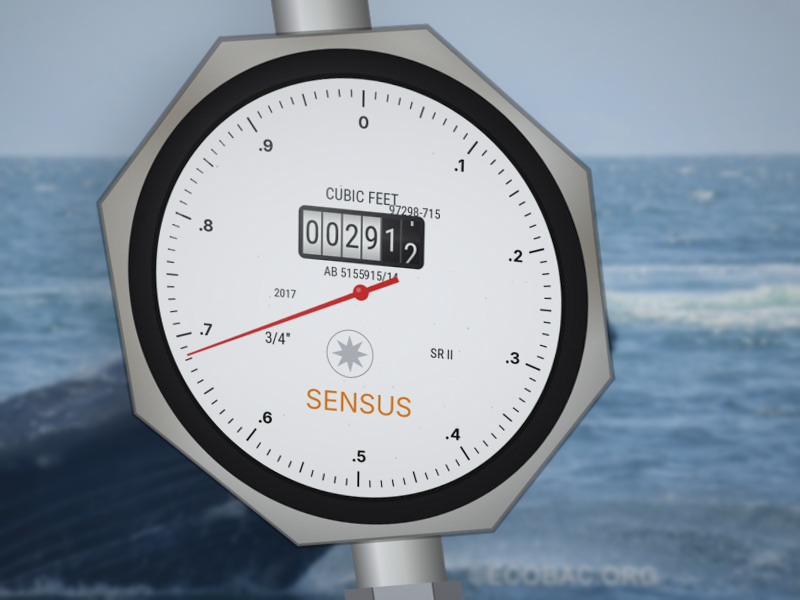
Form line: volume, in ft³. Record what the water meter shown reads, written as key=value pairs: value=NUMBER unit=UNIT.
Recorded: value=2911.68 unit=ft³
